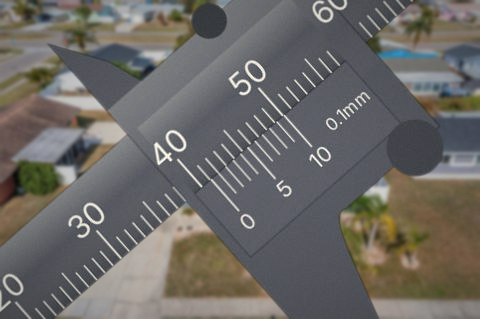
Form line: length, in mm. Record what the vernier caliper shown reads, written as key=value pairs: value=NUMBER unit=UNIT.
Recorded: value=41.1 unit=mm
